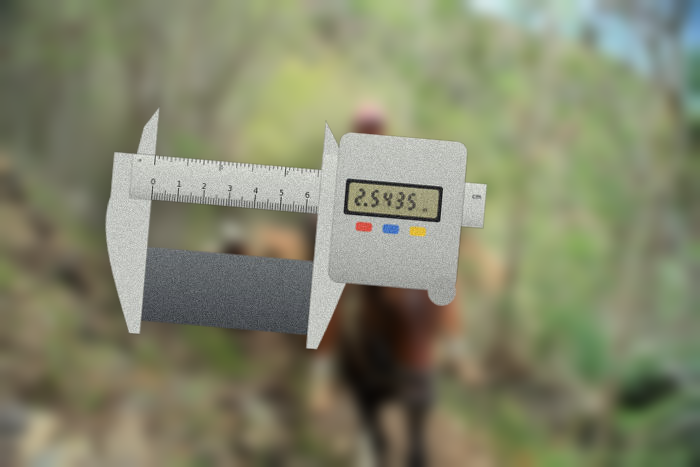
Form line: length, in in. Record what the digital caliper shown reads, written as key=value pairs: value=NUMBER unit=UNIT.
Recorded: value=2.5435 unit=in
